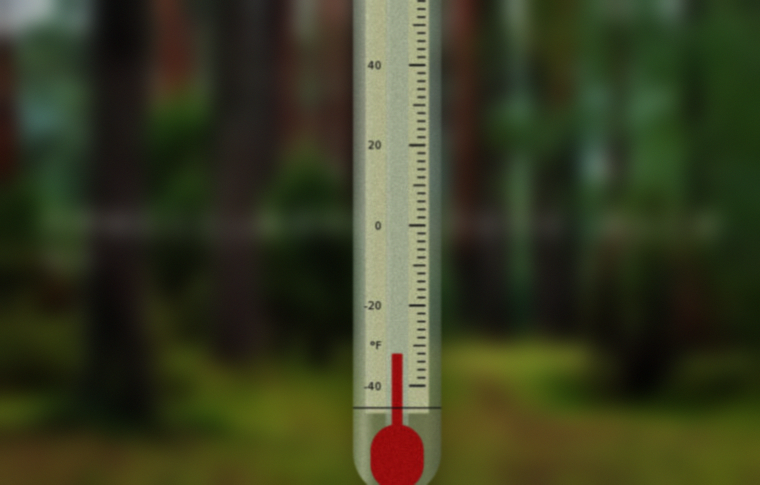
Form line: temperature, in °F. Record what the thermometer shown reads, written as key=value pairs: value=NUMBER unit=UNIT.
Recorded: value=-32 unit=°F
